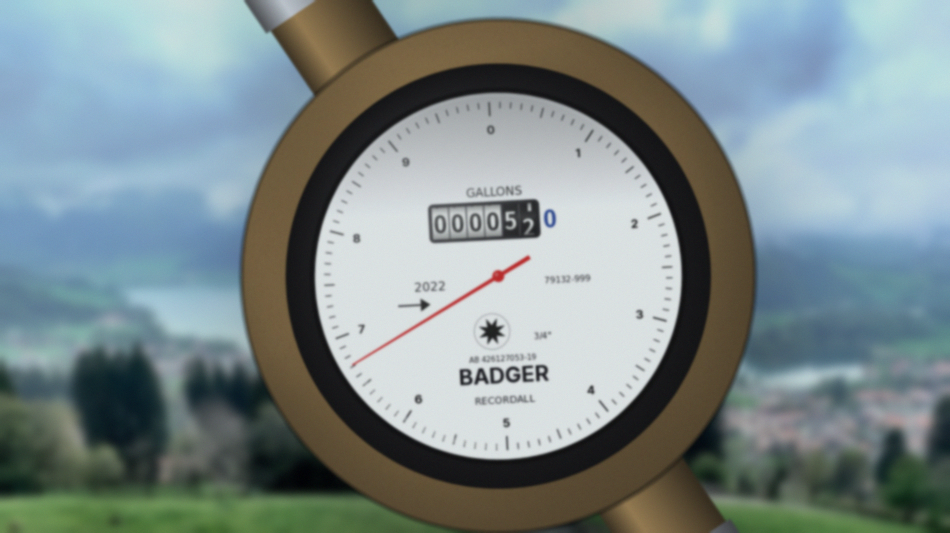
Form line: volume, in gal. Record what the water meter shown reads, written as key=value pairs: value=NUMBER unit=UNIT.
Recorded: value=516.7 unit=gal
